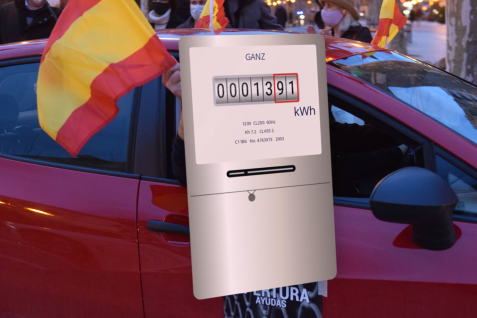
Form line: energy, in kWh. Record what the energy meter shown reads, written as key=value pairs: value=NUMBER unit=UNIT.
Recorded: value=13.91 unit=kWh
